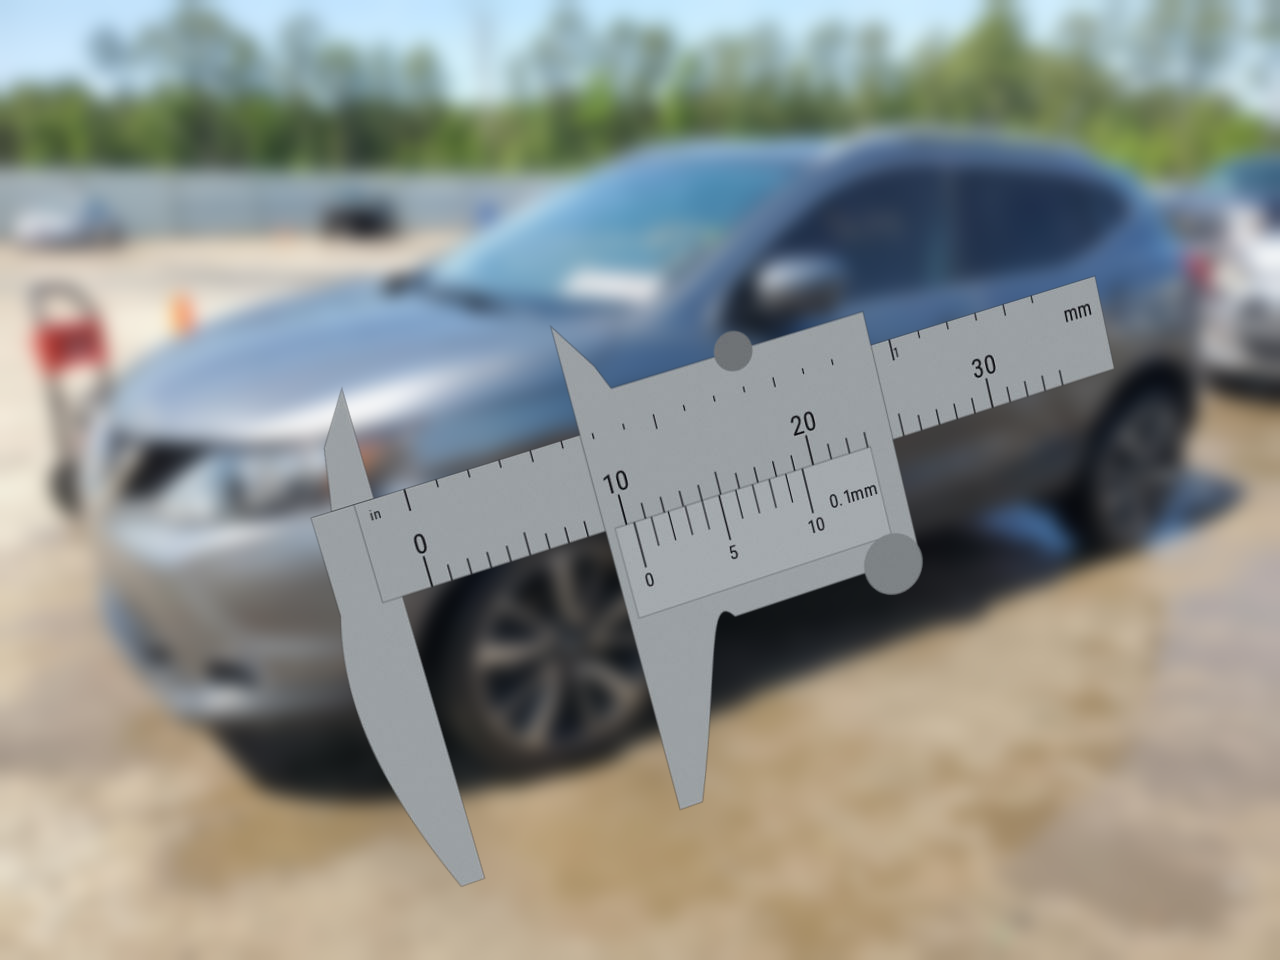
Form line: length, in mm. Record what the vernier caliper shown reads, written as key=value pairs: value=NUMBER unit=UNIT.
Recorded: value=10.4 unit=mm
